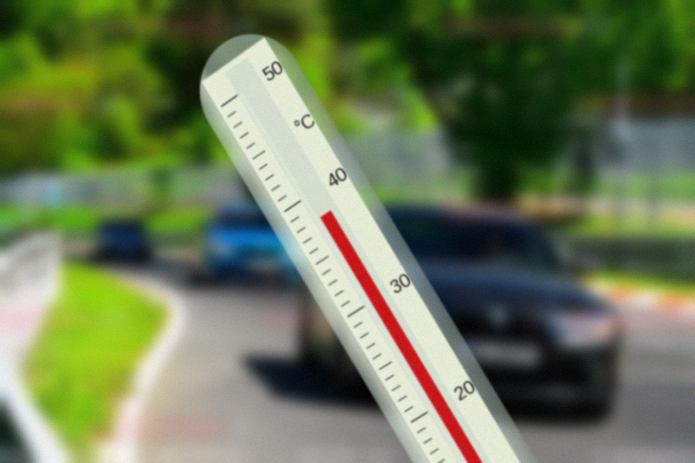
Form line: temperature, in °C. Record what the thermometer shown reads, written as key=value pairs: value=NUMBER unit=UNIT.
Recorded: value=38 unit=°C
